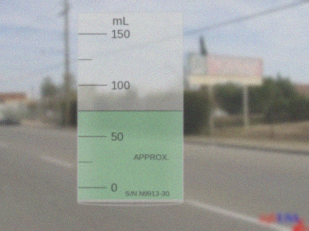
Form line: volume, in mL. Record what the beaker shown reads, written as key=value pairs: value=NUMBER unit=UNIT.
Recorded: value=75 unit=mL
